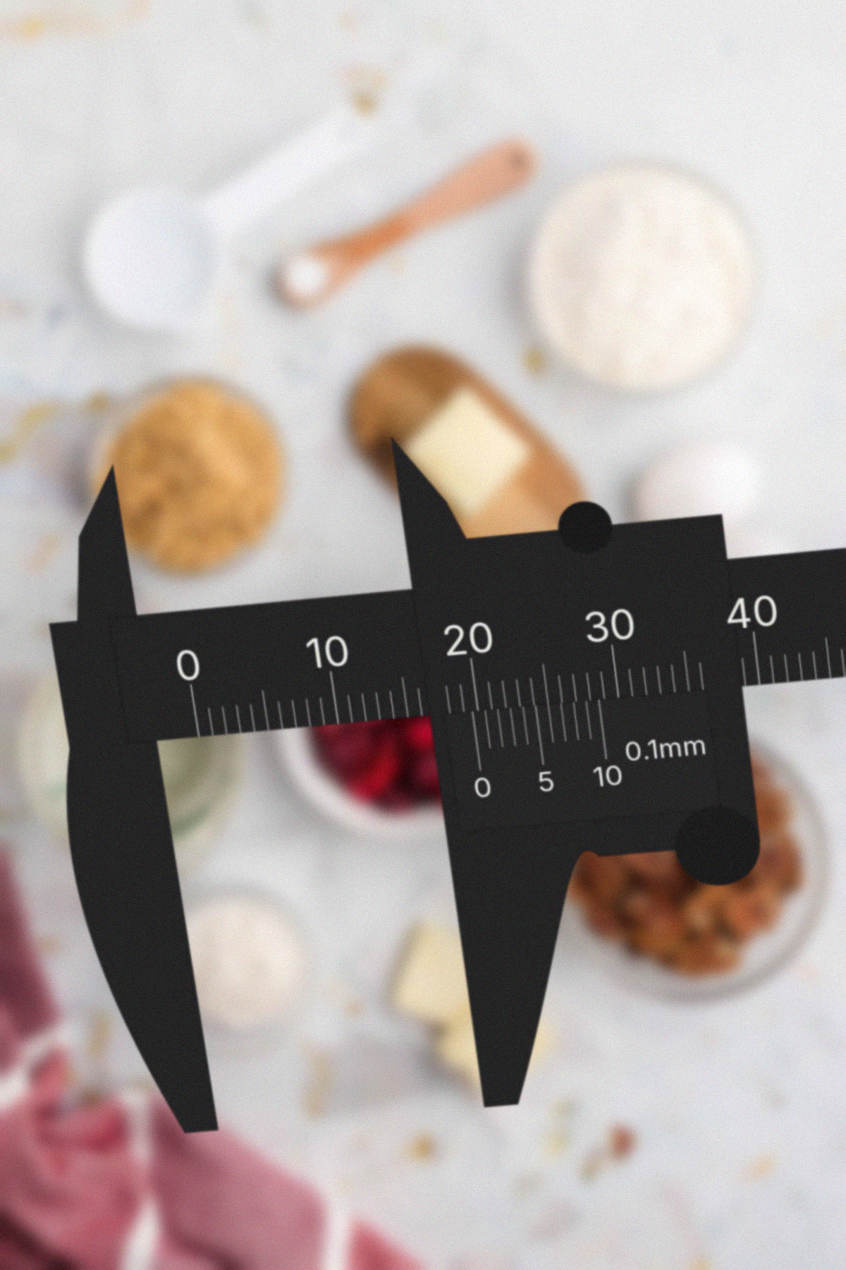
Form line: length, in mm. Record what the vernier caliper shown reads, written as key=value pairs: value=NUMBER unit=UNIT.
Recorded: value=19.6 unit=mm
